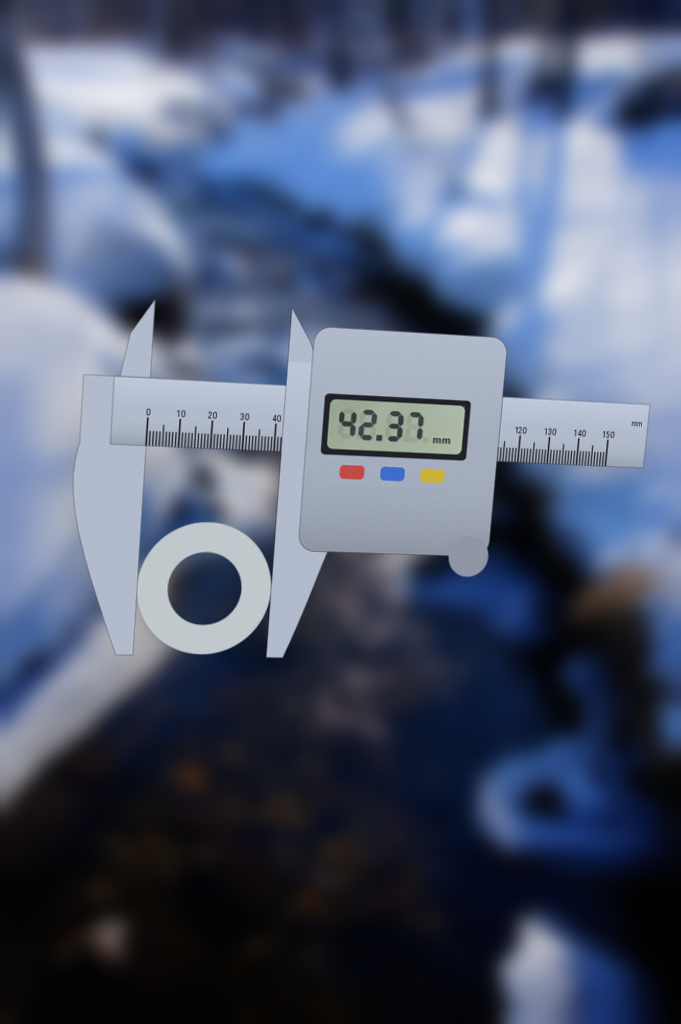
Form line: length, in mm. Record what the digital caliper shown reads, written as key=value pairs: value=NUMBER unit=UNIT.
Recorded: value=42.37 unit=mm
